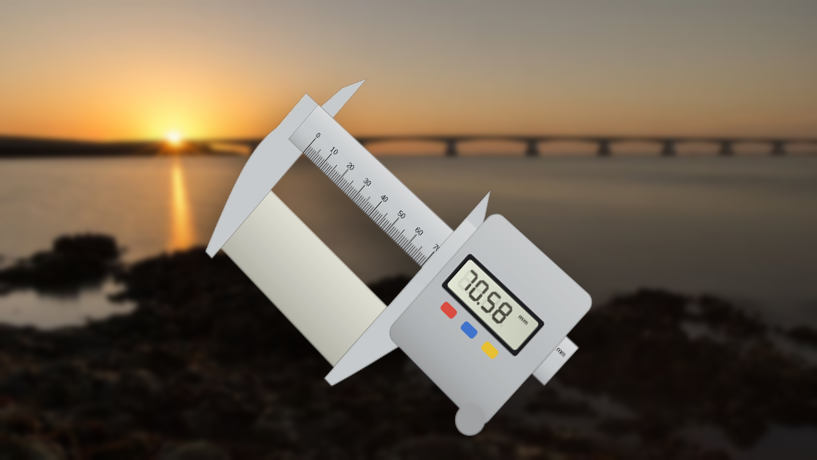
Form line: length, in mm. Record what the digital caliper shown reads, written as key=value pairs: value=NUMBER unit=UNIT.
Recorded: value=70.58 unit=mm
